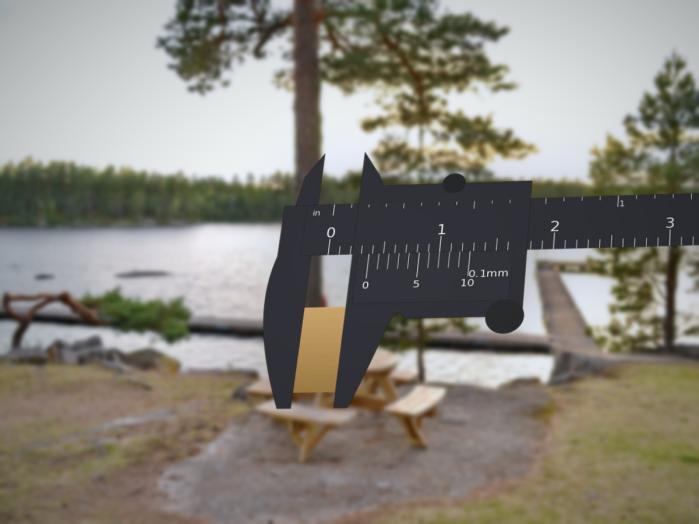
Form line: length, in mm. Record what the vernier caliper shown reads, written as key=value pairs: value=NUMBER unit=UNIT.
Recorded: value=3.7 unit=mm
